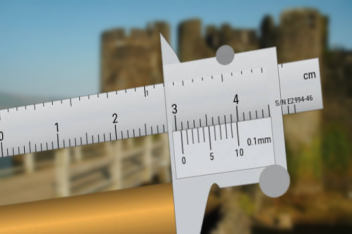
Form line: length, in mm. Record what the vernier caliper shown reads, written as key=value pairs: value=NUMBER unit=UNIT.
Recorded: value=30.8 unit=mm
